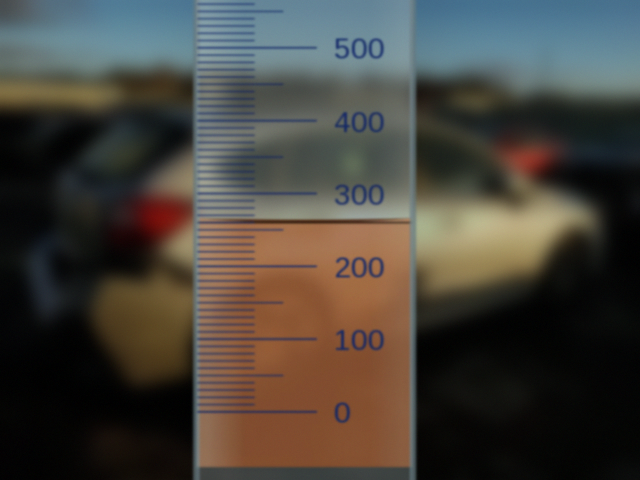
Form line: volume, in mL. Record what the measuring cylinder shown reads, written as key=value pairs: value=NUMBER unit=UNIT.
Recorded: value=260 unit=mL
